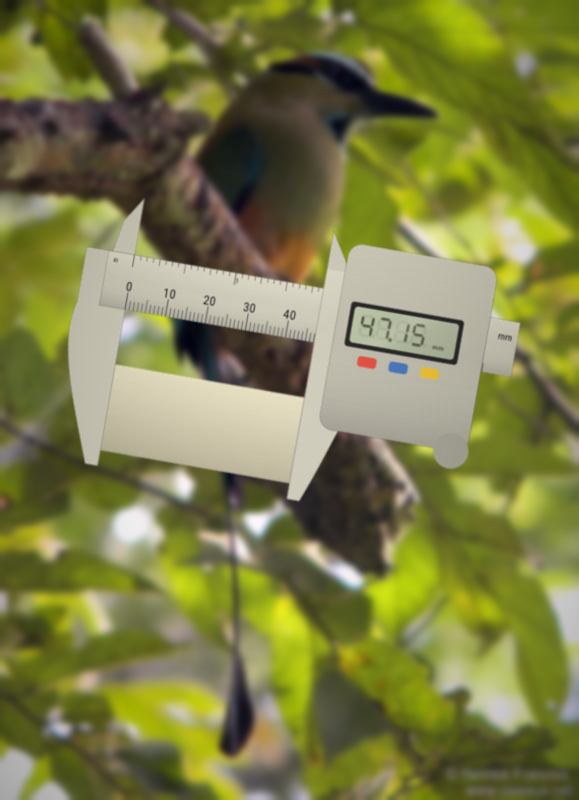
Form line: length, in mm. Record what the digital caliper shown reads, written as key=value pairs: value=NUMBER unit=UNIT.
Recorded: value=47.15 unit=mm
